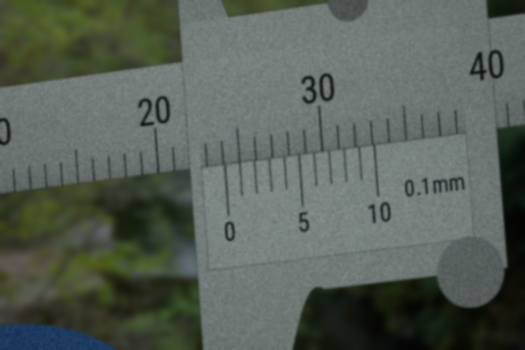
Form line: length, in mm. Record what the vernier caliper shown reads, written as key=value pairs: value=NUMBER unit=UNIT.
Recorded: value=24.1 unit=mm
